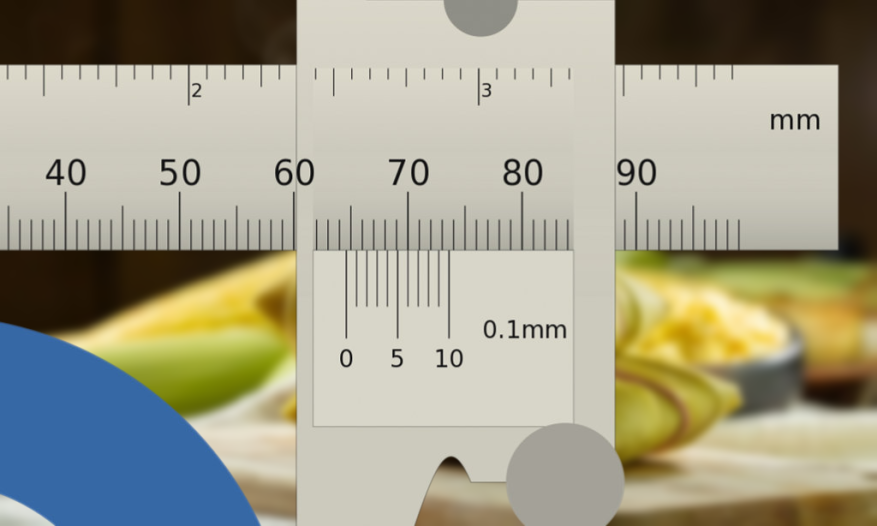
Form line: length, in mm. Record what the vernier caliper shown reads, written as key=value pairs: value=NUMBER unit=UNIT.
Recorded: value=64.6 unit=mm
